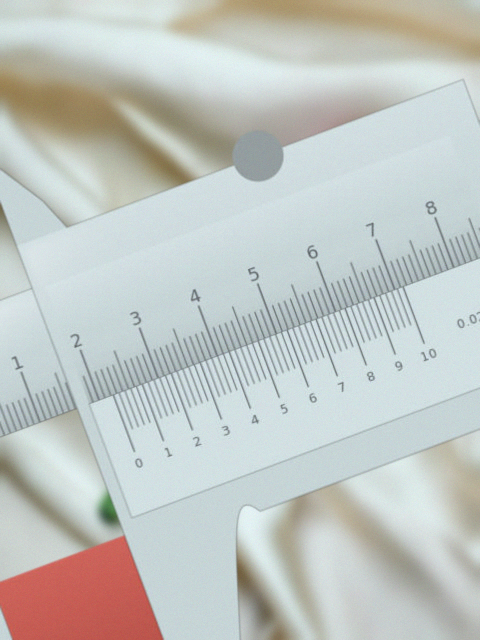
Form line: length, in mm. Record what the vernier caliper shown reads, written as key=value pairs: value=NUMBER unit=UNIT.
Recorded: value=22.4 unit=mm
